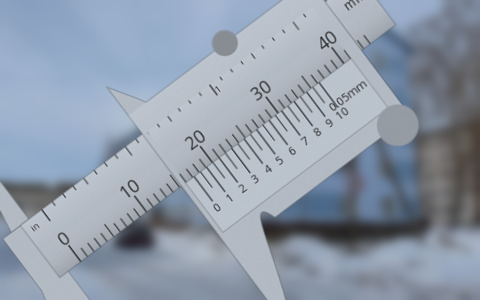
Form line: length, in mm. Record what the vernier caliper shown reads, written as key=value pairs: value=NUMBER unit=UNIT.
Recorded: value=17.2 unit=mm
